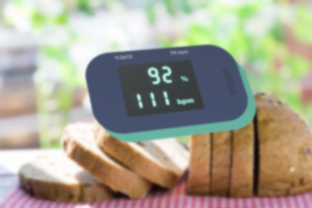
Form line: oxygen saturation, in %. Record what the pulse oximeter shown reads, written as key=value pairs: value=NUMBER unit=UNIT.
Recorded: value=92 unit=%
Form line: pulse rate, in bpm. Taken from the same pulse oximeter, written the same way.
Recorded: value=111 unit=bpm
